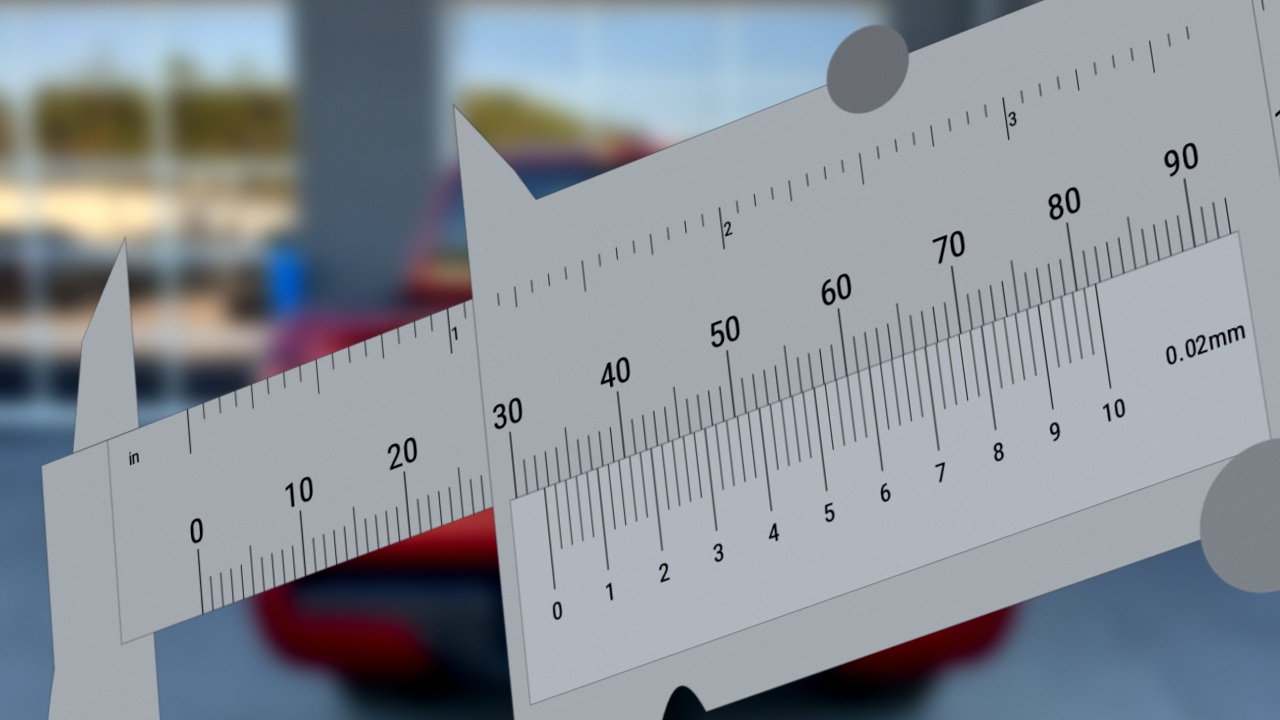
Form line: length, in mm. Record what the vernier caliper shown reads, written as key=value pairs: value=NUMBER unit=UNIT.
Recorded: value=32.6 unit=mm
